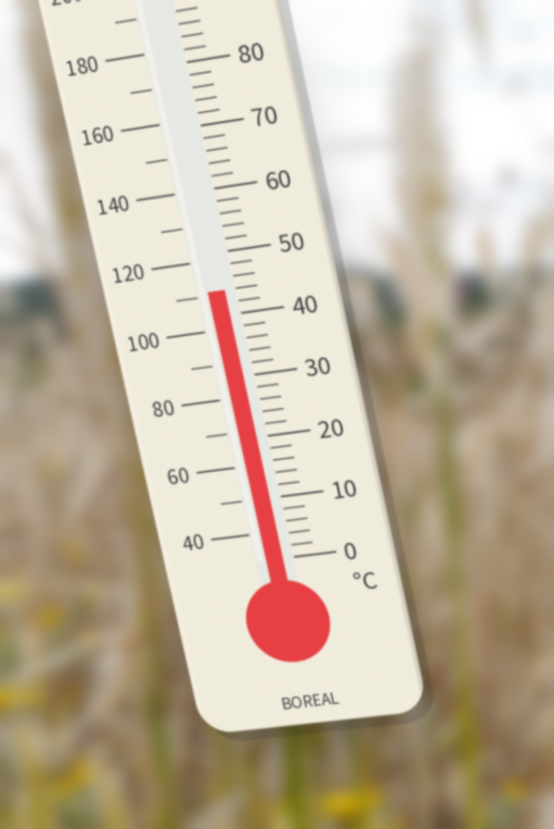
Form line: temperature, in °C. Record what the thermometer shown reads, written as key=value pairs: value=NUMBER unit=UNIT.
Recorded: value=44 unit=°C
